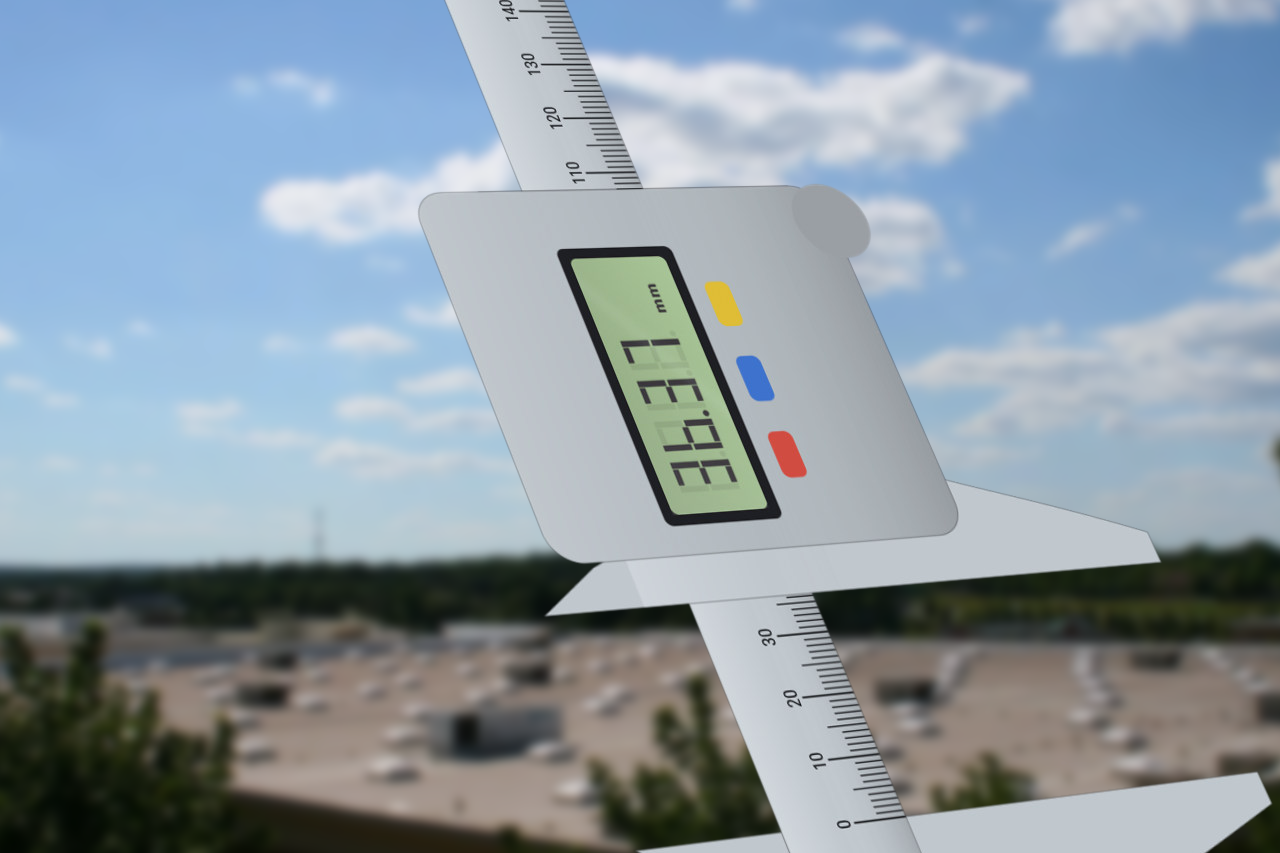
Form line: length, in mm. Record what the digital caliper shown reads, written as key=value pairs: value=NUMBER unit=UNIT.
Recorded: value=36.37 unit=mm
